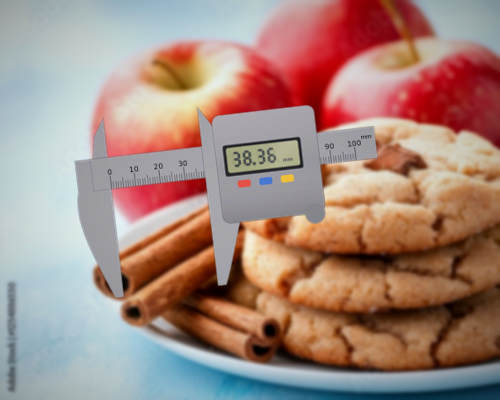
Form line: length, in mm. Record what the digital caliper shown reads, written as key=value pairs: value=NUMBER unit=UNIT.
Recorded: value=38.36 unit=mm
